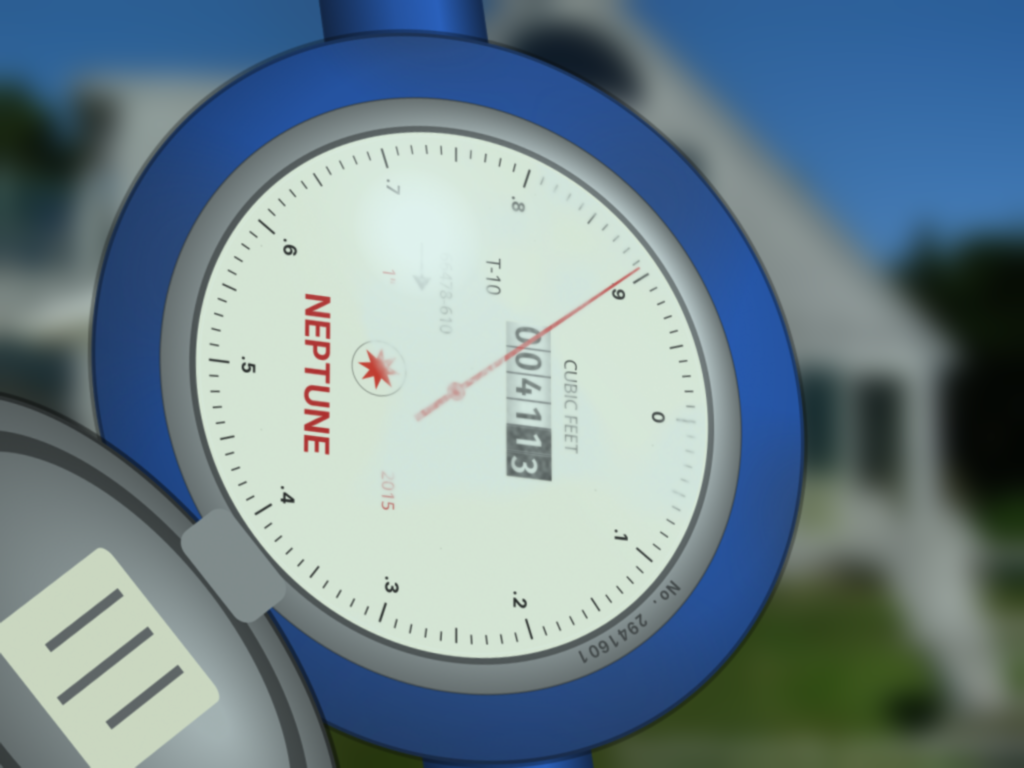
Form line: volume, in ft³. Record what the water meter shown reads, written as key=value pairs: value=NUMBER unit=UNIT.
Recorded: value=4112.89 unit=ft³
